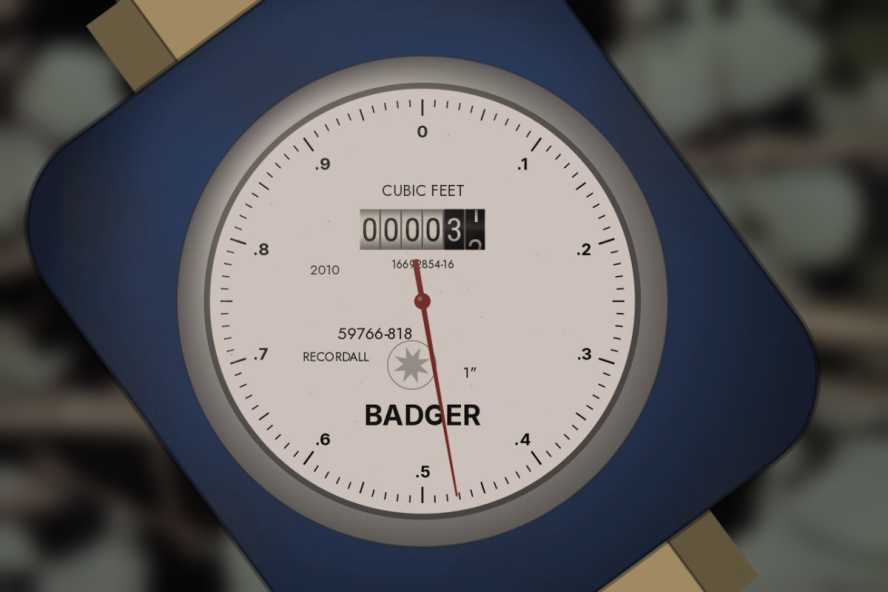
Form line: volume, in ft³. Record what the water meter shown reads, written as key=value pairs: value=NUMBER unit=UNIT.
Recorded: value=31.47 unit=ft³
